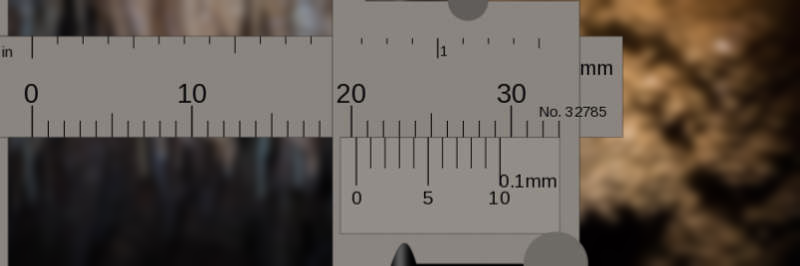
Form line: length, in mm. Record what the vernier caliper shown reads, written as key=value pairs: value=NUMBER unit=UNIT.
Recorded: value=20.3 unit=mm
